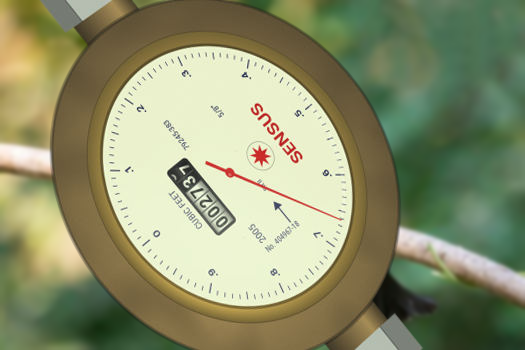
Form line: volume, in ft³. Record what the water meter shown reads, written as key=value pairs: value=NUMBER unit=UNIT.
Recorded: value=2736.66 unit=ft³
